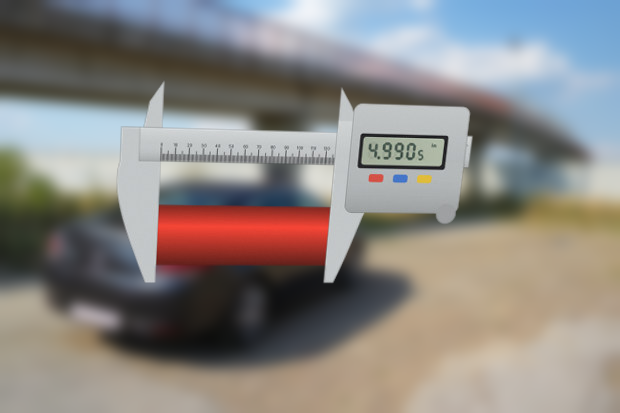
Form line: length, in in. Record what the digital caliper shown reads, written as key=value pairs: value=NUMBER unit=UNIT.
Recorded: value=4.9905 unit=in
